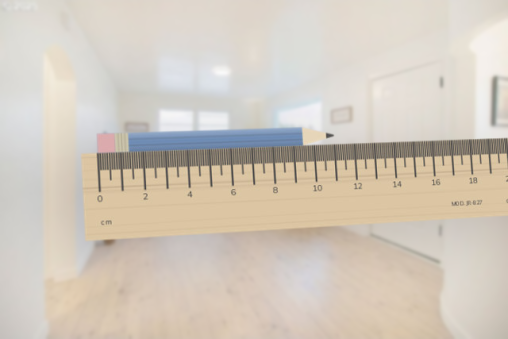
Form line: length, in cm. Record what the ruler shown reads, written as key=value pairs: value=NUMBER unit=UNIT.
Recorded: value=11 unit=cm
